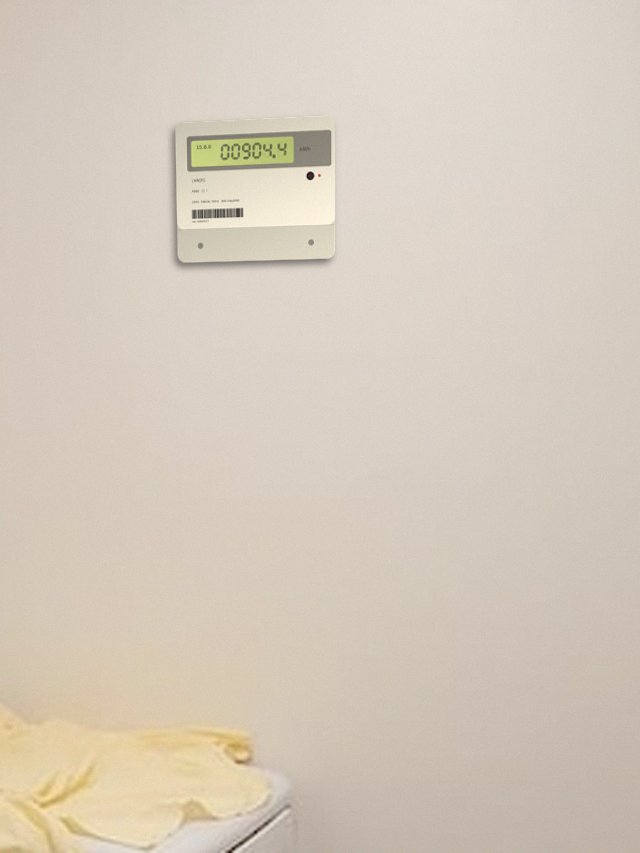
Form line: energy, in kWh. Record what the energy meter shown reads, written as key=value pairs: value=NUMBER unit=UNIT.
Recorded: value=904.4 unit=kWh
